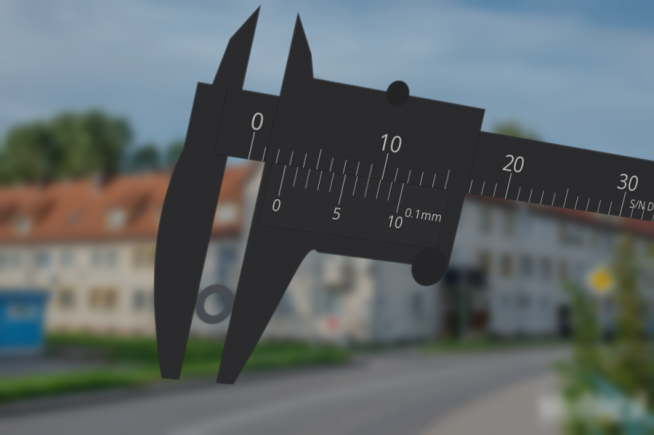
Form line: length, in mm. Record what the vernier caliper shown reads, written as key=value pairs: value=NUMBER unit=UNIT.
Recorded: value=2.7 unit=mm
